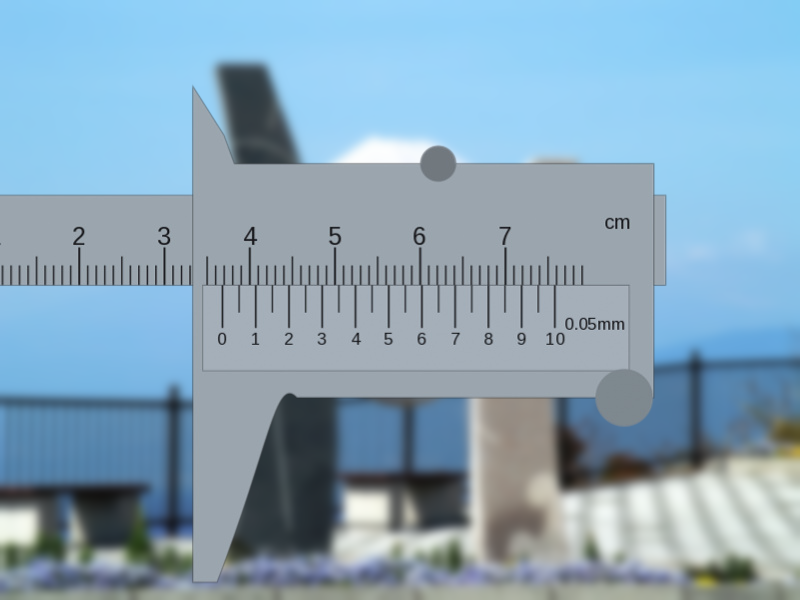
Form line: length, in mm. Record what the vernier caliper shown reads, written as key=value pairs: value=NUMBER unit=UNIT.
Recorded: value=36.8 unit=mm
